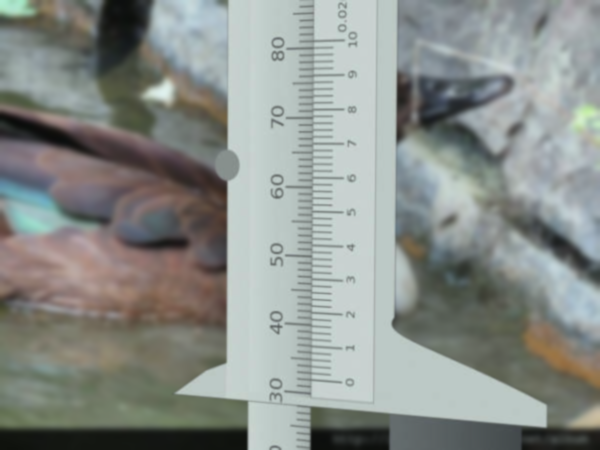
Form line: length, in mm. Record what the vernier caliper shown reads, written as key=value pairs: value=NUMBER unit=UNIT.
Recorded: value=32.0 unit=mm
